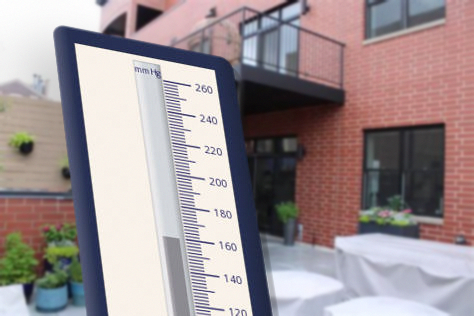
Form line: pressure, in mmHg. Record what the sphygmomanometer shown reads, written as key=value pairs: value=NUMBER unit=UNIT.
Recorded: value=160 unit=mmHg
